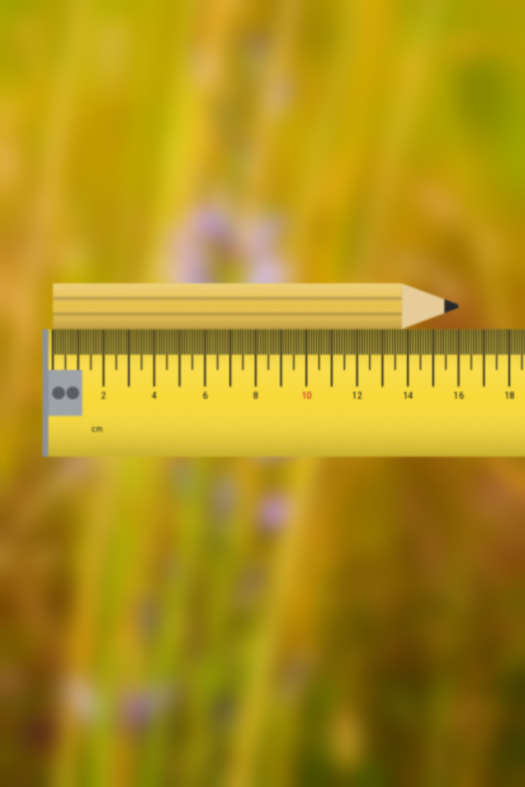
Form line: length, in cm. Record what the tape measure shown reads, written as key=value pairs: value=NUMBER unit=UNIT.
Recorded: value=16 unit=cm
